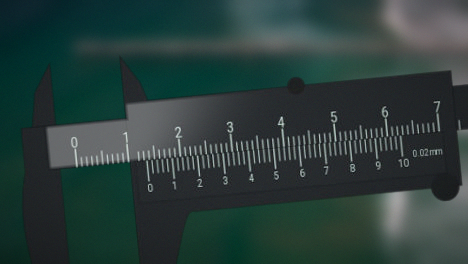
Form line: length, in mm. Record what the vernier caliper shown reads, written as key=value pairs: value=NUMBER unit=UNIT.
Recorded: value=13.5 unit=mm
